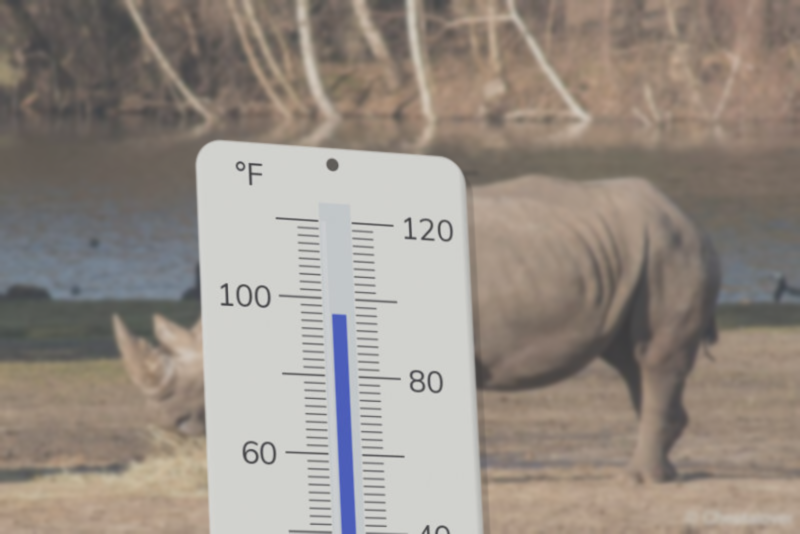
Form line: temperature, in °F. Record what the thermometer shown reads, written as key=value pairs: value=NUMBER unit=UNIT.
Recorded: value=96 unit=°F
